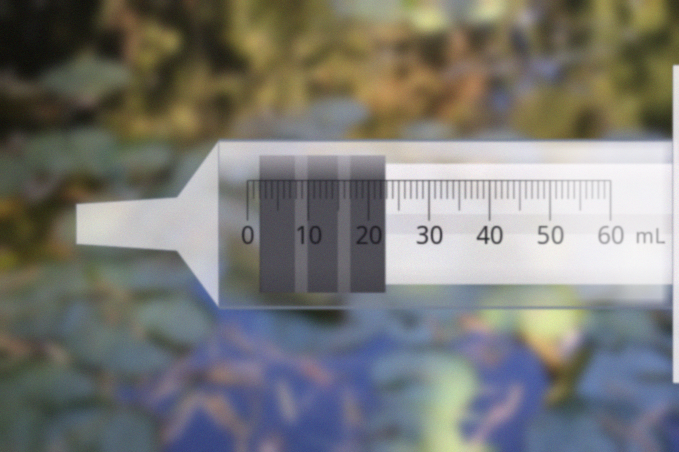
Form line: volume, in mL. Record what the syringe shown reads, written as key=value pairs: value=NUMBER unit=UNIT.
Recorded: value=2 unit=mL
